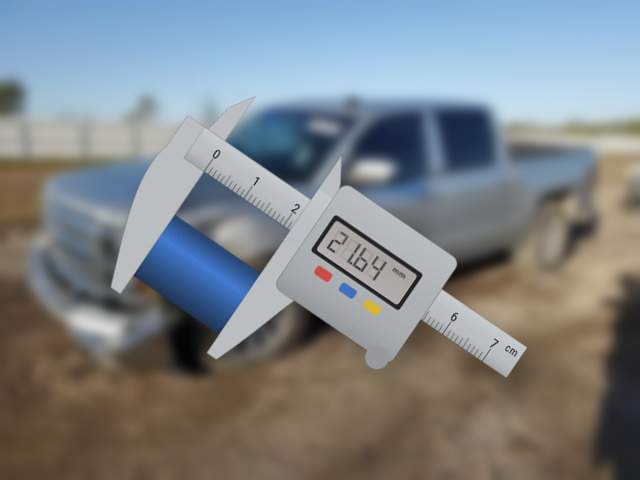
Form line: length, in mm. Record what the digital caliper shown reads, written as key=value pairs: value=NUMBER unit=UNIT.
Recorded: value=21.64 unit=mm
